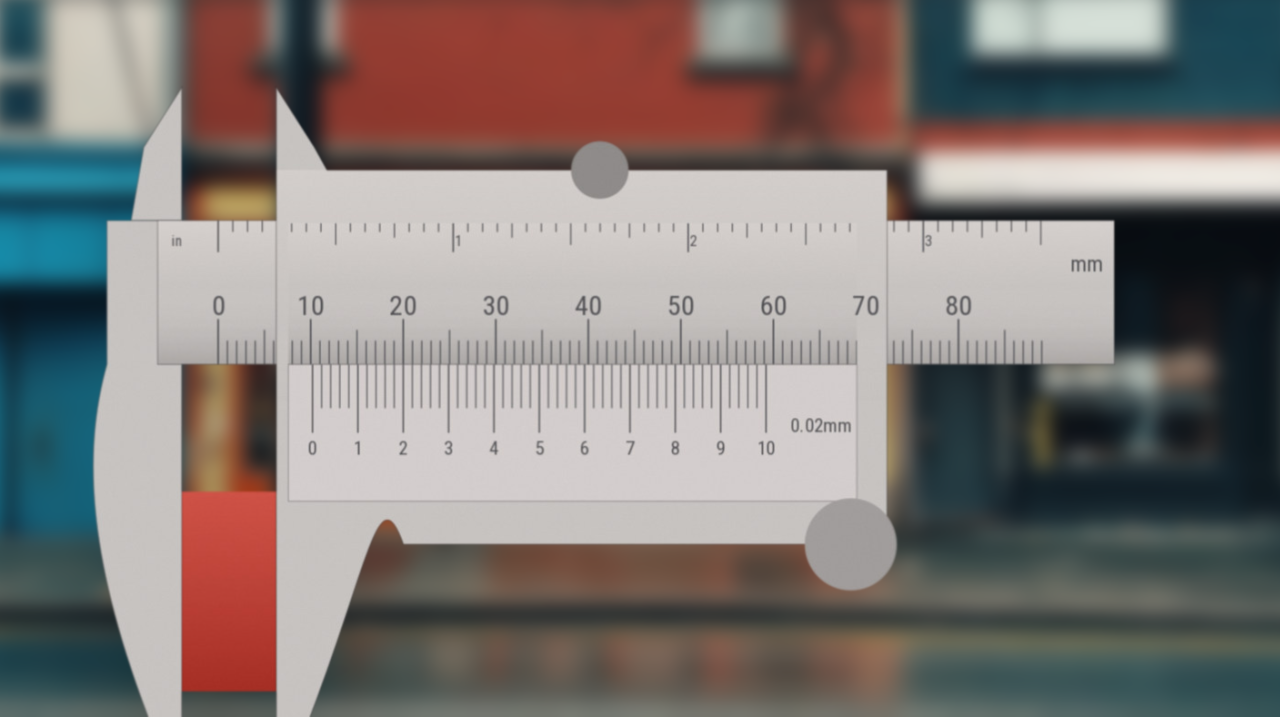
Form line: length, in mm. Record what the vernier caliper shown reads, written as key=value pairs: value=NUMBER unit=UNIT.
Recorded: value=10.2 unit=mm
